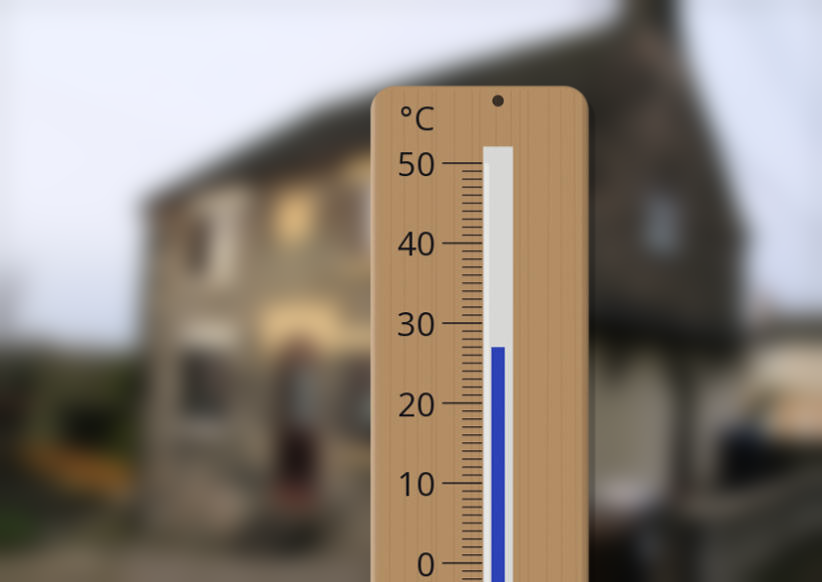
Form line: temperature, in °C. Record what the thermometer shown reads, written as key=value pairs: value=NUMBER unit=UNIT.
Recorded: value=27 unit=°C
